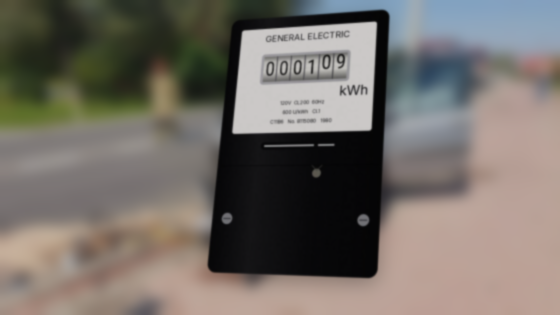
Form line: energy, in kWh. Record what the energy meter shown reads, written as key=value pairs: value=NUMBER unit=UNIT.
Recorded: value=109 unit=kWh
